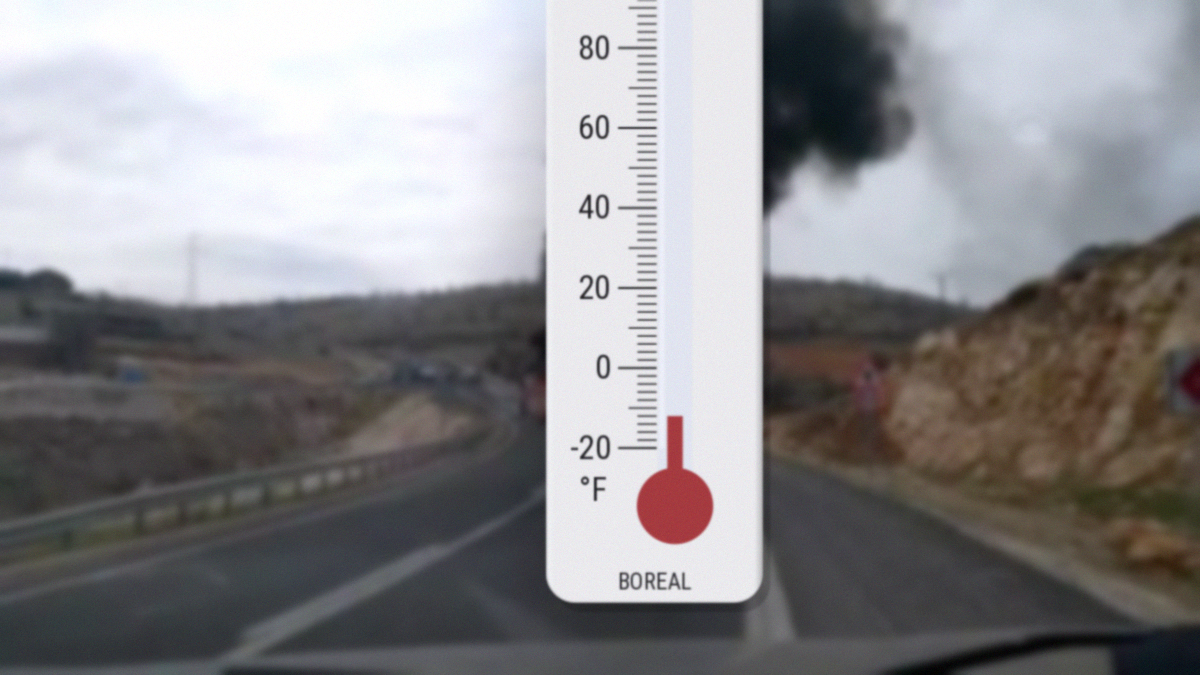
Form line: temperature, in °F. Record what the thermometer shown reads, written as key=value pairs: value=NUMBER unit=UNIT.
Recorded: value=-12 unit=°F
